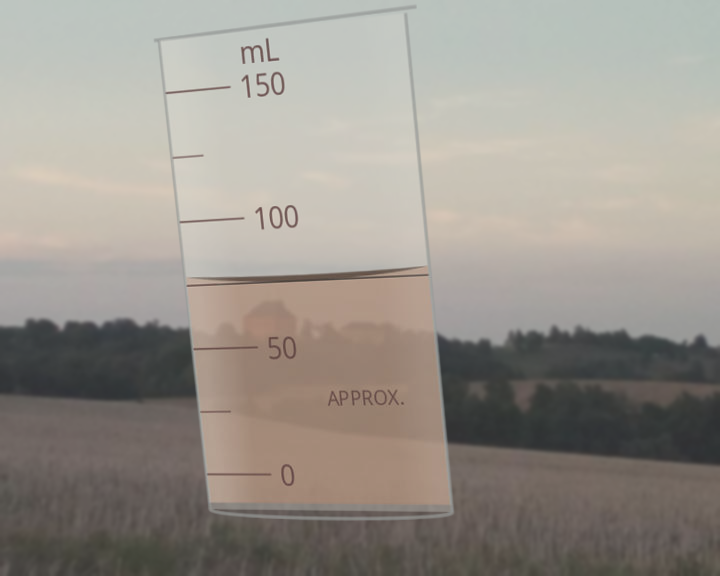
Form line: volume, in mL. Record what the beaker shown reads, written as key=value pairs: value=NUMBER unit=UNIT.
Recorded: value=75 unit=mL
